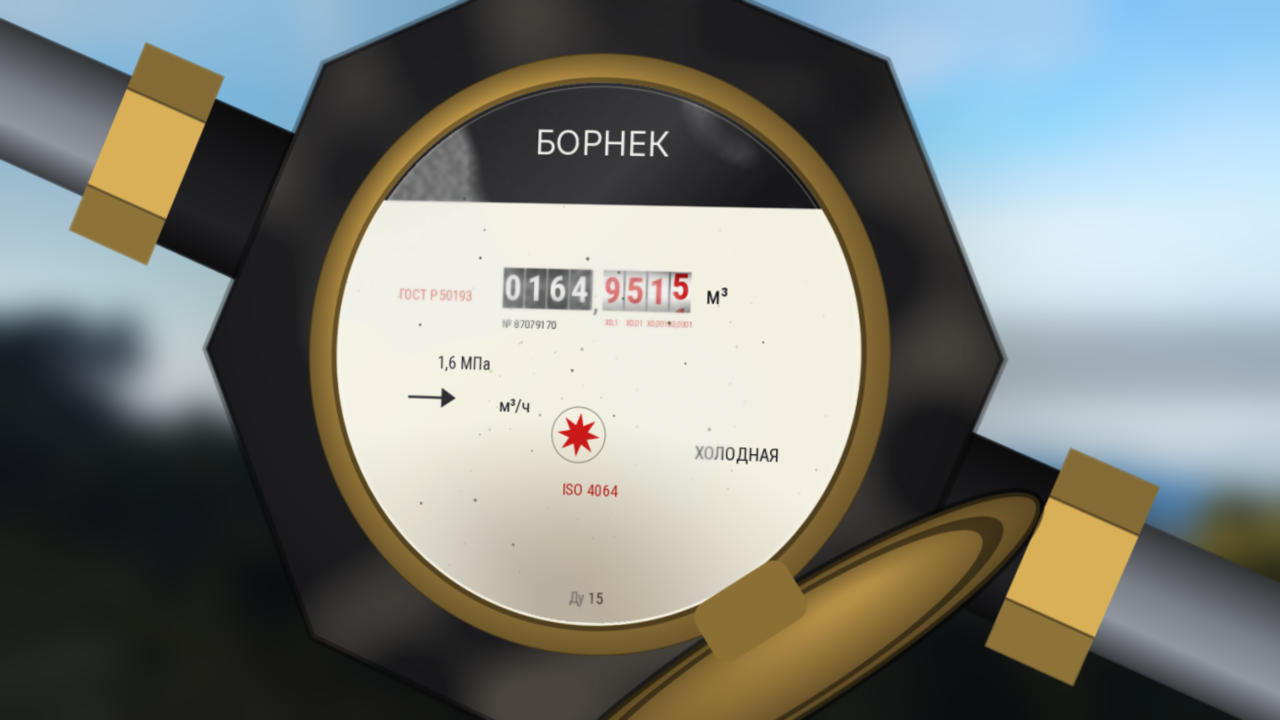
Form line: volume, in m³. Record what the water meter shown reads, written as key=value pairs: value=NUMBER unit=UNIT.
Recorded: value=164.9515 unit=m³
